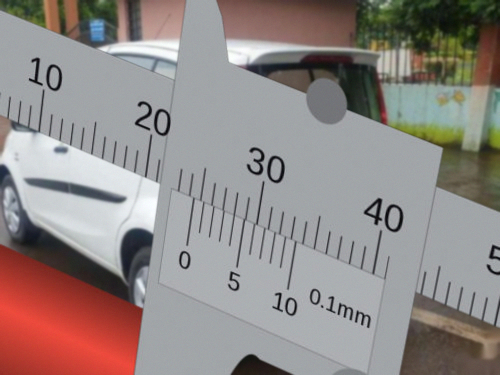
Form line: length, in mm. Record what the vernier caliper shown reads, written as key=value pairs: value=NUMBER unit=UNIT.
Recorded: value=24.4 unit=mm
